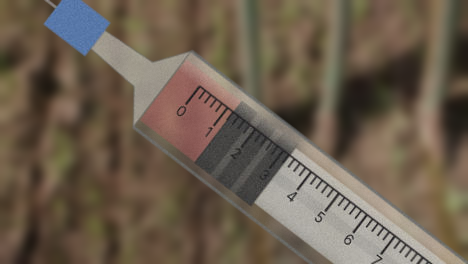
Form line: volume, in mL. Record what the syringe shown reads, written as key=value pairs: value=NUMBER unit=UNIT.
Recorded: value=1.2 unit=mL
